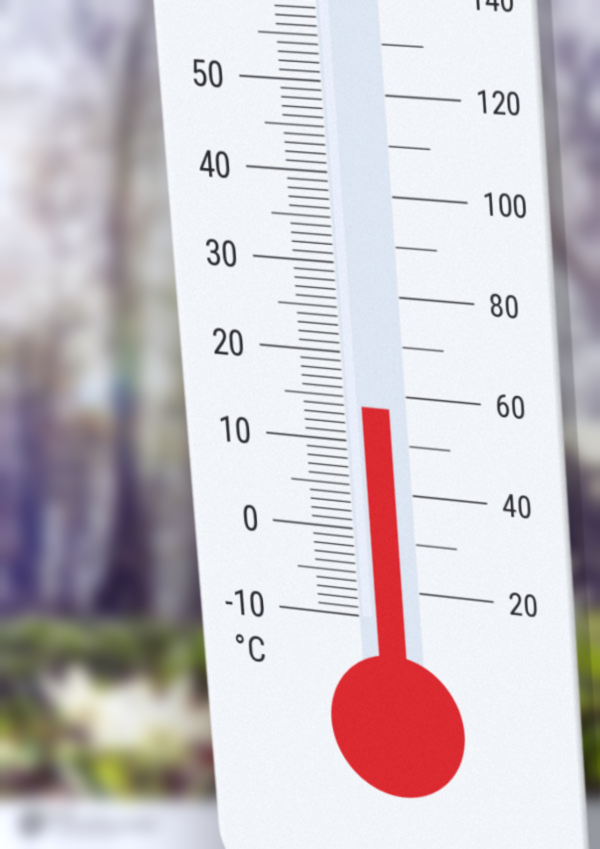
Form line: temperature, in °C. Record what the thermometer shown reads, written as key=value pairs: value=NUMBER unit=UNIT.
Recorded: value=14 unit=°C
